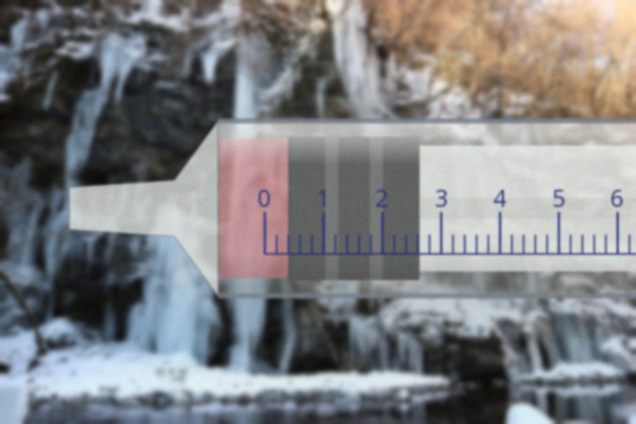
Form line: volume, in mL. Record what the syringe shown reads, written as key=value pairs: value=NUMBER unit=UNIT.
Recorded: value=0.4 unit=mL
